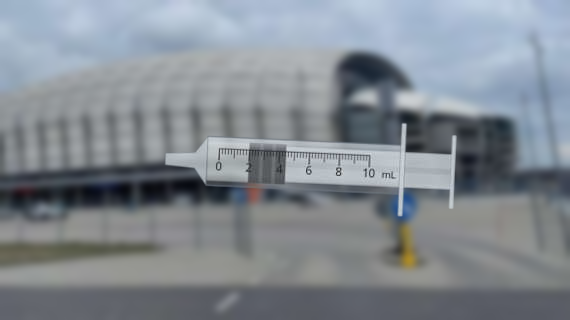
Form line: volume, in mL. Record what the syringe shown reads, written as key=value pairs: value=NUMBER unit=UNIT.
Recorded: value=2 unit=mL
